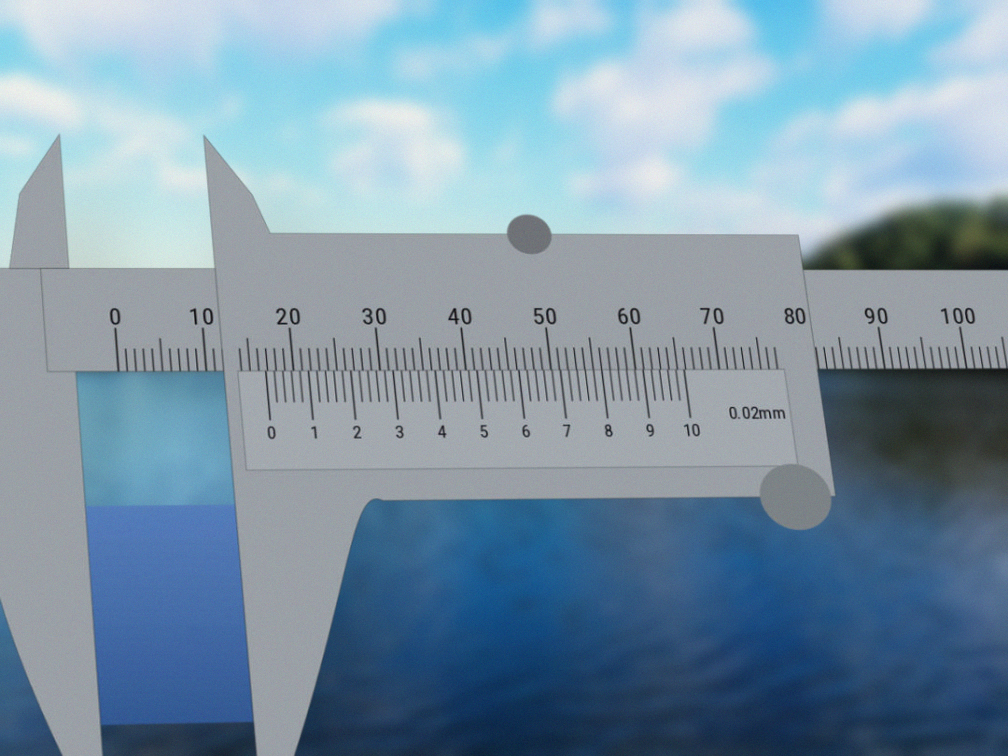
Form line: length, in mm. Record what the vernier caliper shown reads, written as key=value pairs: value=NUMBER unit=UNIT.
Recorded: value=16.8 unit=mm
